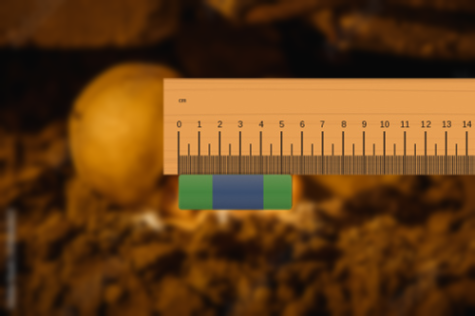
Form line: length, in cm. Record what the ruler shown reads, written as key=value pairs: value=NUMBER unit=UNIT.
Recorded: value=5.5 unit=cm
